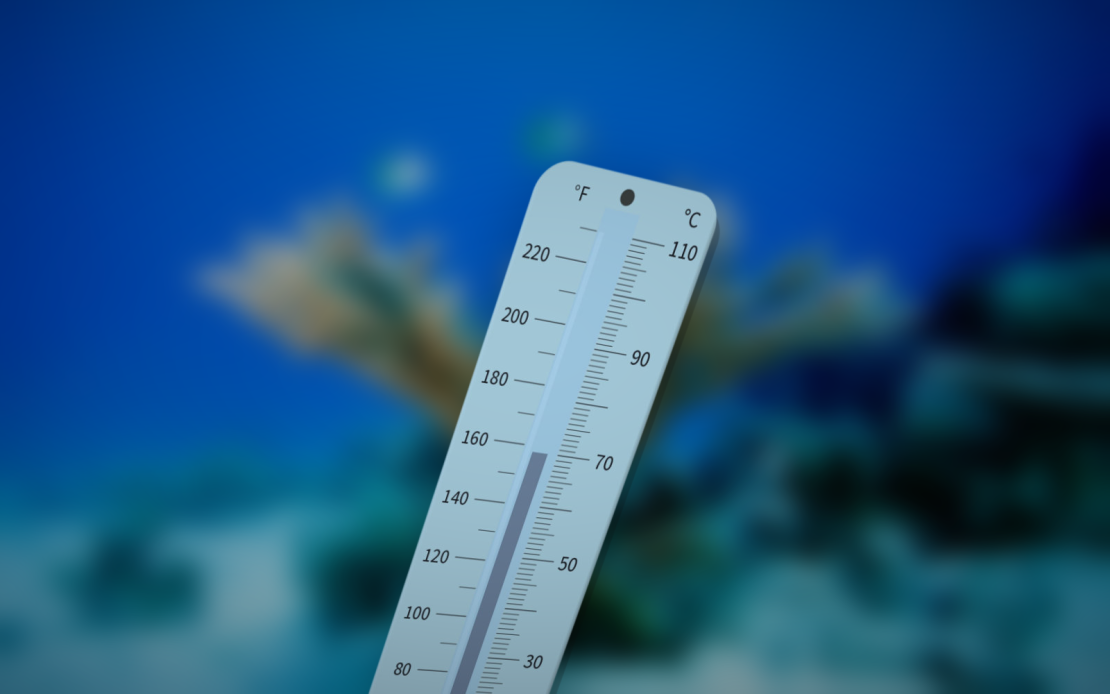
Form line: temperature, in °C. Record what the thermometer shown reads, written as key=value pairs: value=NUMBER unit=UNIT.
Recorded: value=70 unit=°C
